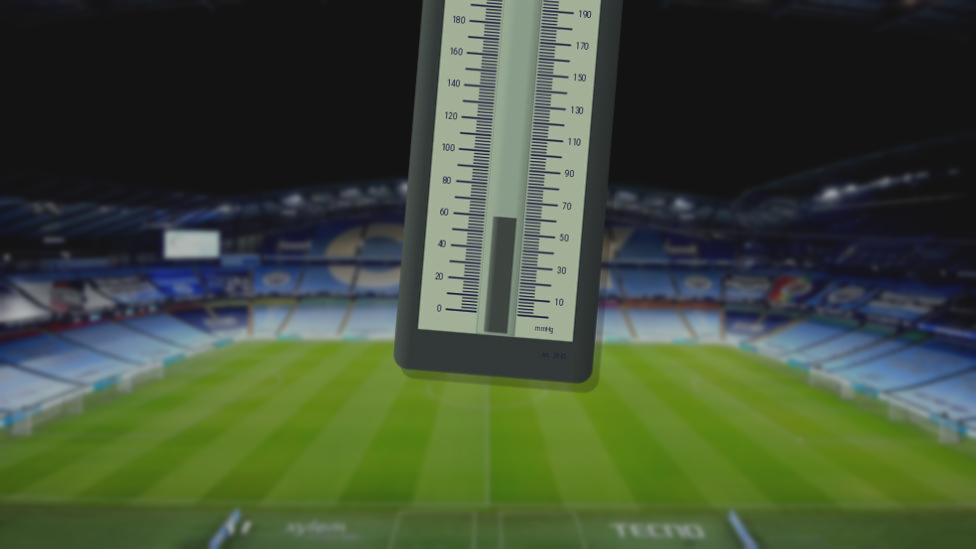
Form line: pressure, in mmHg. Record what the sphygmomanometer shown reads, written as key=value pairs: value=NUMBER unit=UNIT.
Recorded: value=60 unit=mmHg
